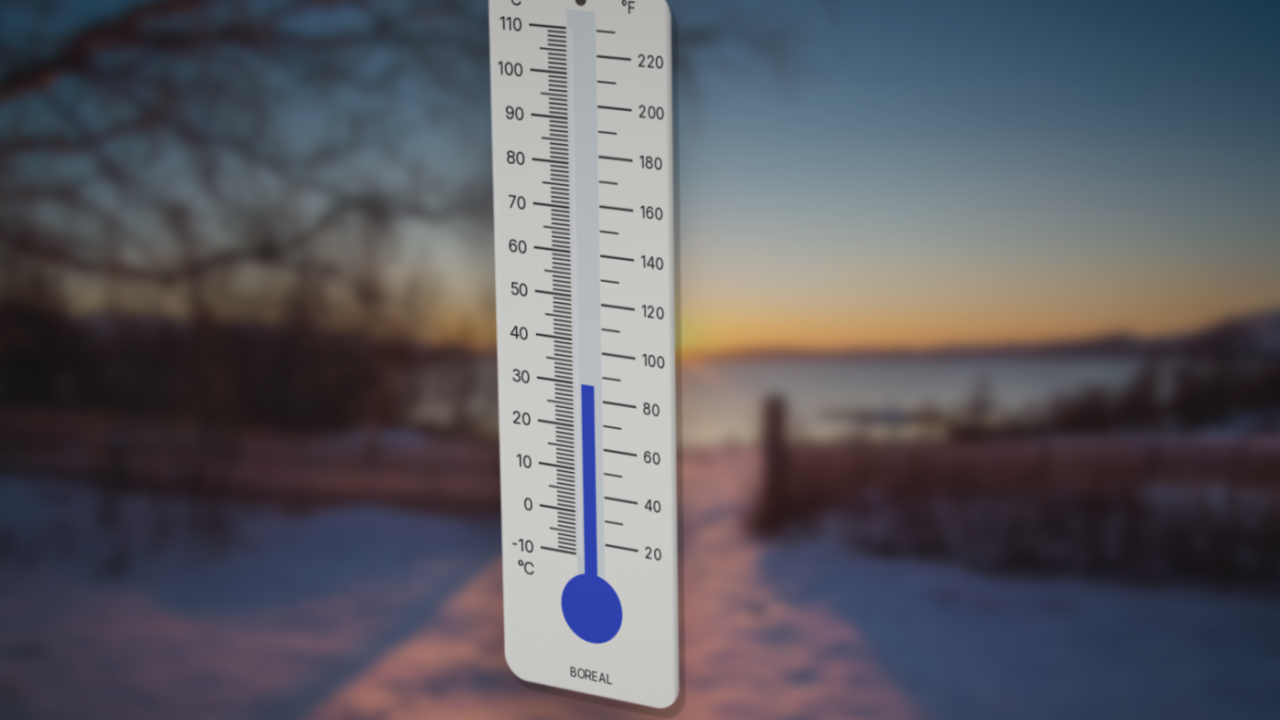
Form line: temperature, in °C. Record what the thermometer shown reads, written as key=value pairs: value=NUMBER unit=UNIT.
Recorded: value=30 unit=°C
